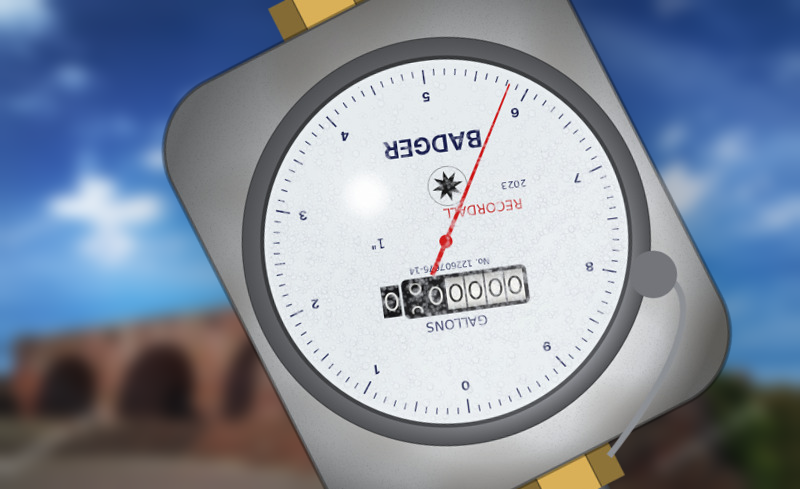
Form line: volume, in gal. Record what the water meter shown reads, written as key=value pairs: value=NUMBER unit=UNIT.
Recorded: value=85.8 unit=gal
